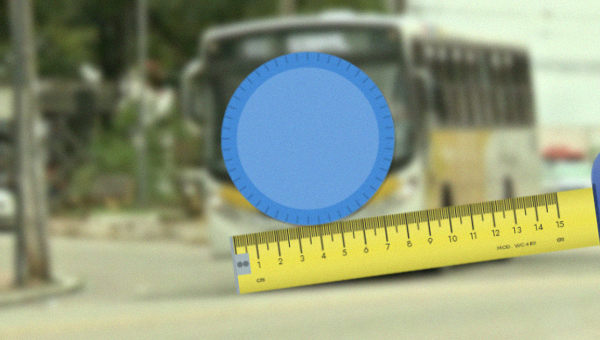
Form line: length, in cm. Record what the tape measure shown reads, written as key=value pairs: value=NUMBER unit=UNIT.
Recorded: value=8 unit=cm
